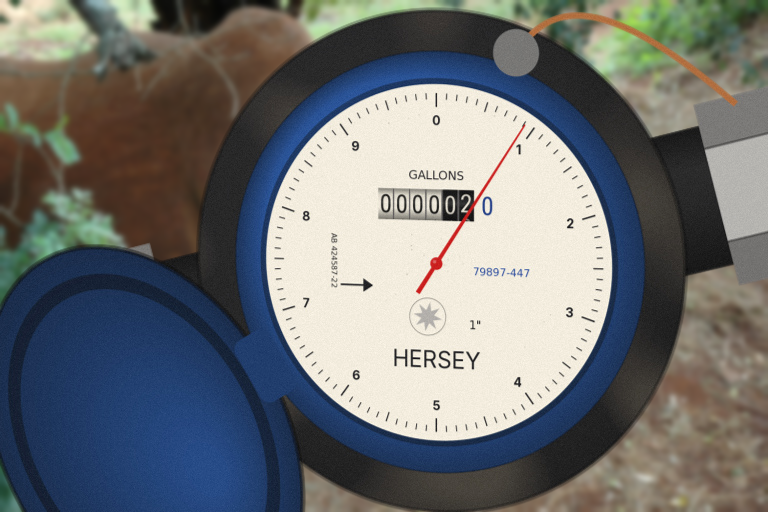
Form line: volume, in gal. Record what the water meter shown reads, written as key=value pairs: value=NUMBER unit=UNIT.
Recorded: value=20.9 unit=gal
